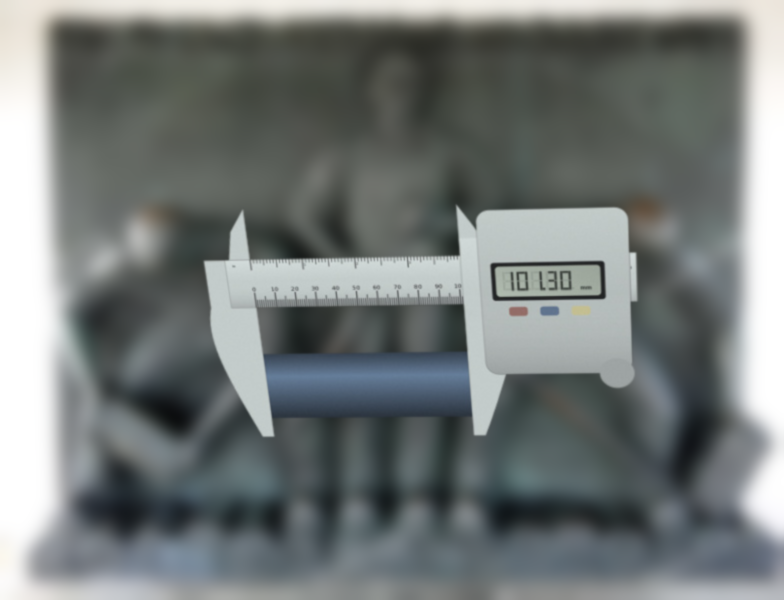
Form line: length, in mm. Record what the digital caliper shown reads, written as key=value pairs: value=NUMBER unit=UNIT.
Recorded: value=101.30 unit=mm
